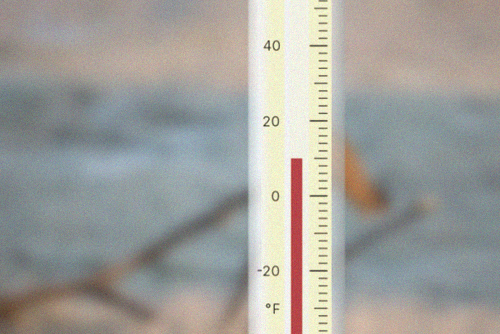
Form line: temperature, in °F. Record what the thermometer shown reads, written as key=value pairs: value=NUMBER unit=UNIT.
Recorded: value=10 unit=°F
